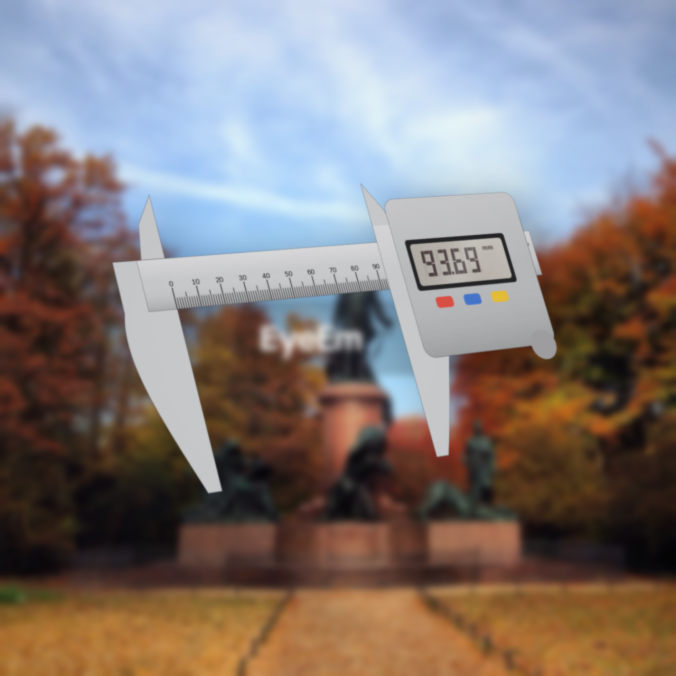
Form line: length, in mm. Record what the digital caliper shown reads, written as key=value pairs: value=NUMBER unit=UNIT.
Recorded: value=93.69 unit=mm
